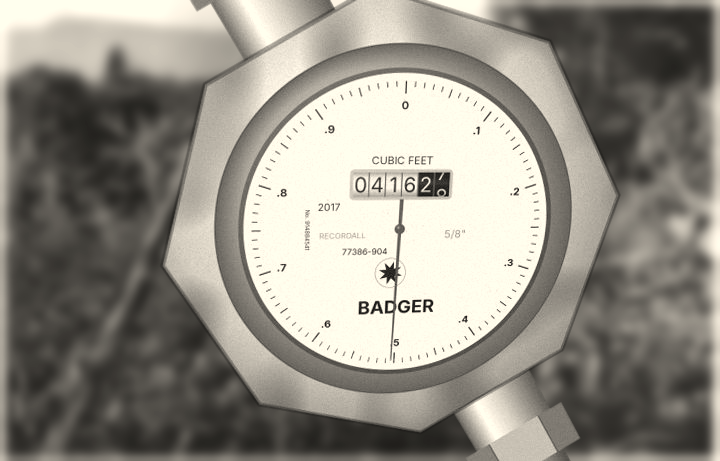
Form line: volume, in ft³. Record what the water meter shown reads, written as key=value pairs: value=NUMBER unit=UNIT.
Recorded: value=41627.50 unit=ft³
